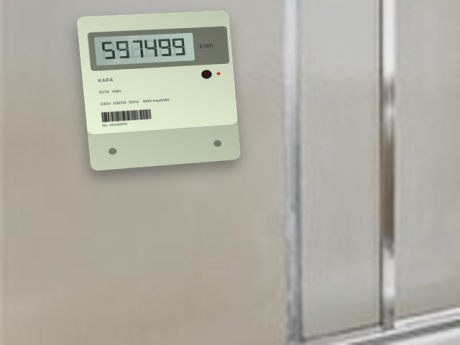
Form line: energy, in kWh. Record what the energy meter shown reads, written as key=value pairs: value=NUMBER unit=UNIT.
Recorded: value=597499 unit=kWh
